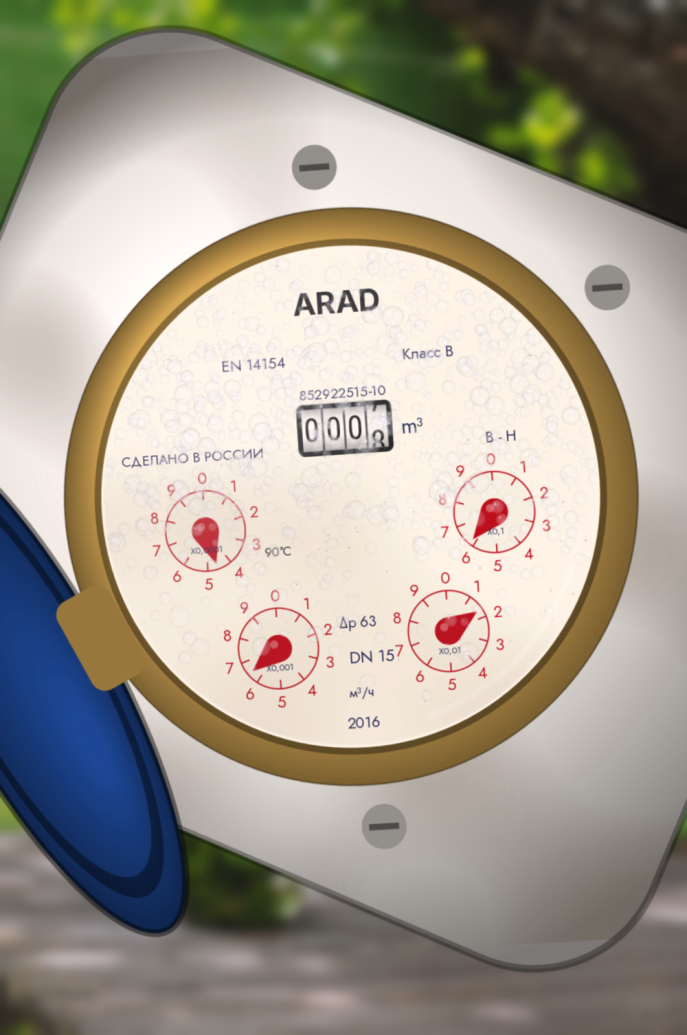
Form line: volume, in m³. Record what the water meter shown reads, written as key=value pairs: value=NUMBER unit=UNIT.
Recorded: value=7.6164 unit=m³
